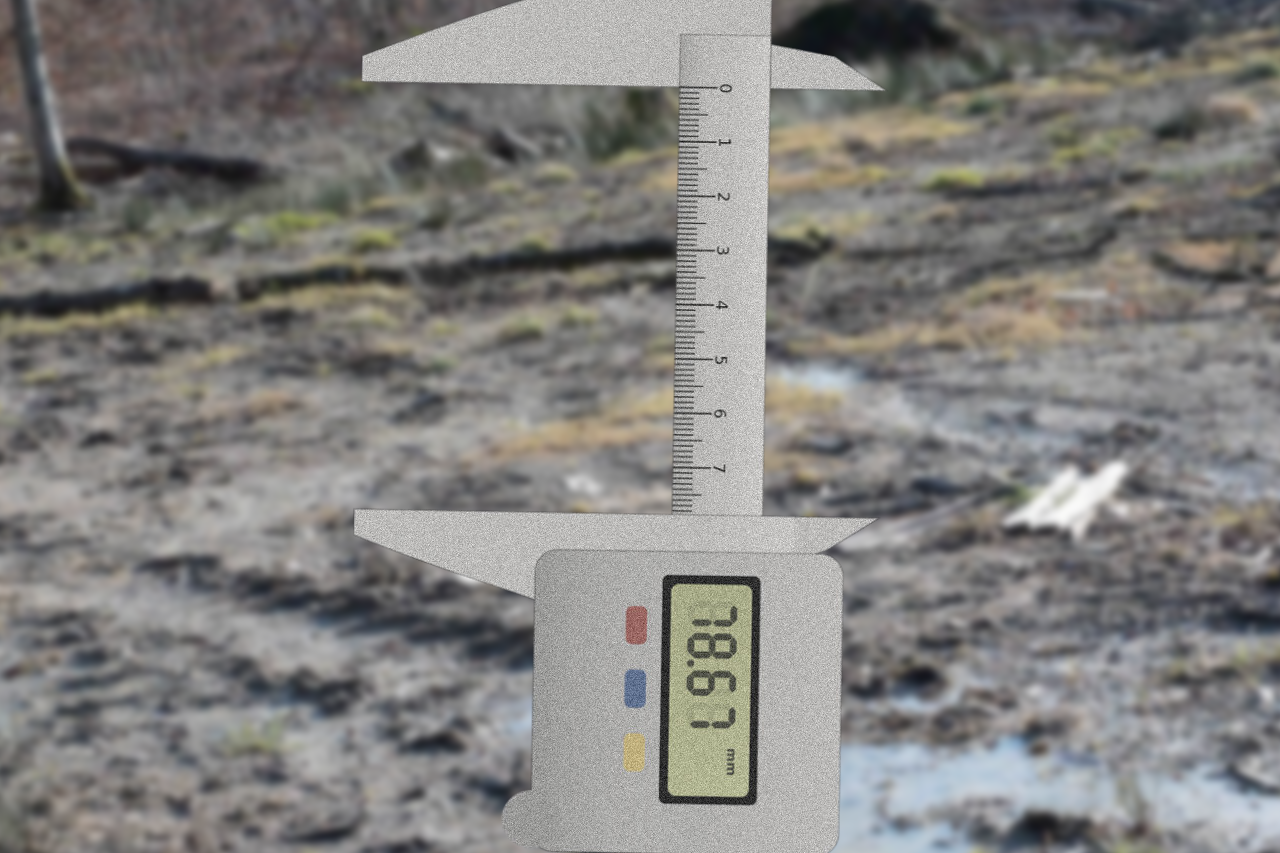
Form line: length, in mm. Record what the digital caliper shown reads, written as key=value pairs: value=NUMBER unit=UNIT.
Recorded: value=78.67 unit=mm
